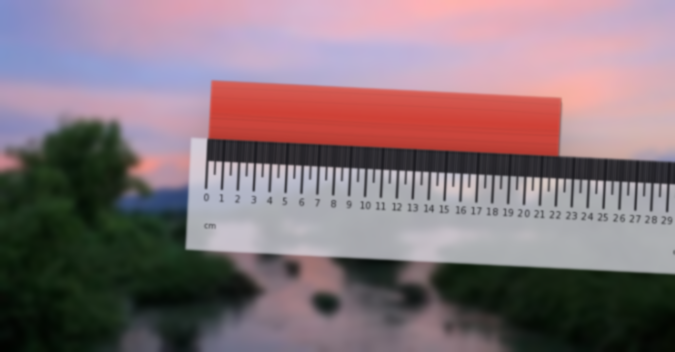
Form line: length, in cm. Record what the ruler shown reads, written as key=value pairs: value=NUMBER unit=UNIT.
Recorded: value=22 unit=cm
